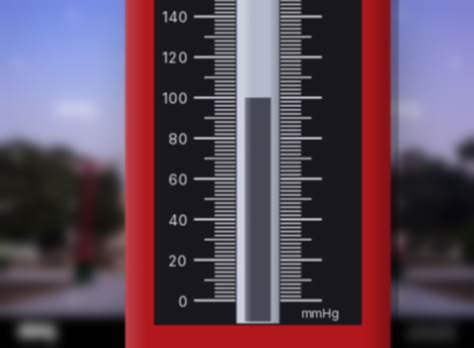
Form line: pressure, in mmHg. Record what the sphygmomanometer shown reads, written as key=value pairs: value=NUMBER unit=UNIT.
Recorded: value=100 unit=mmHg
